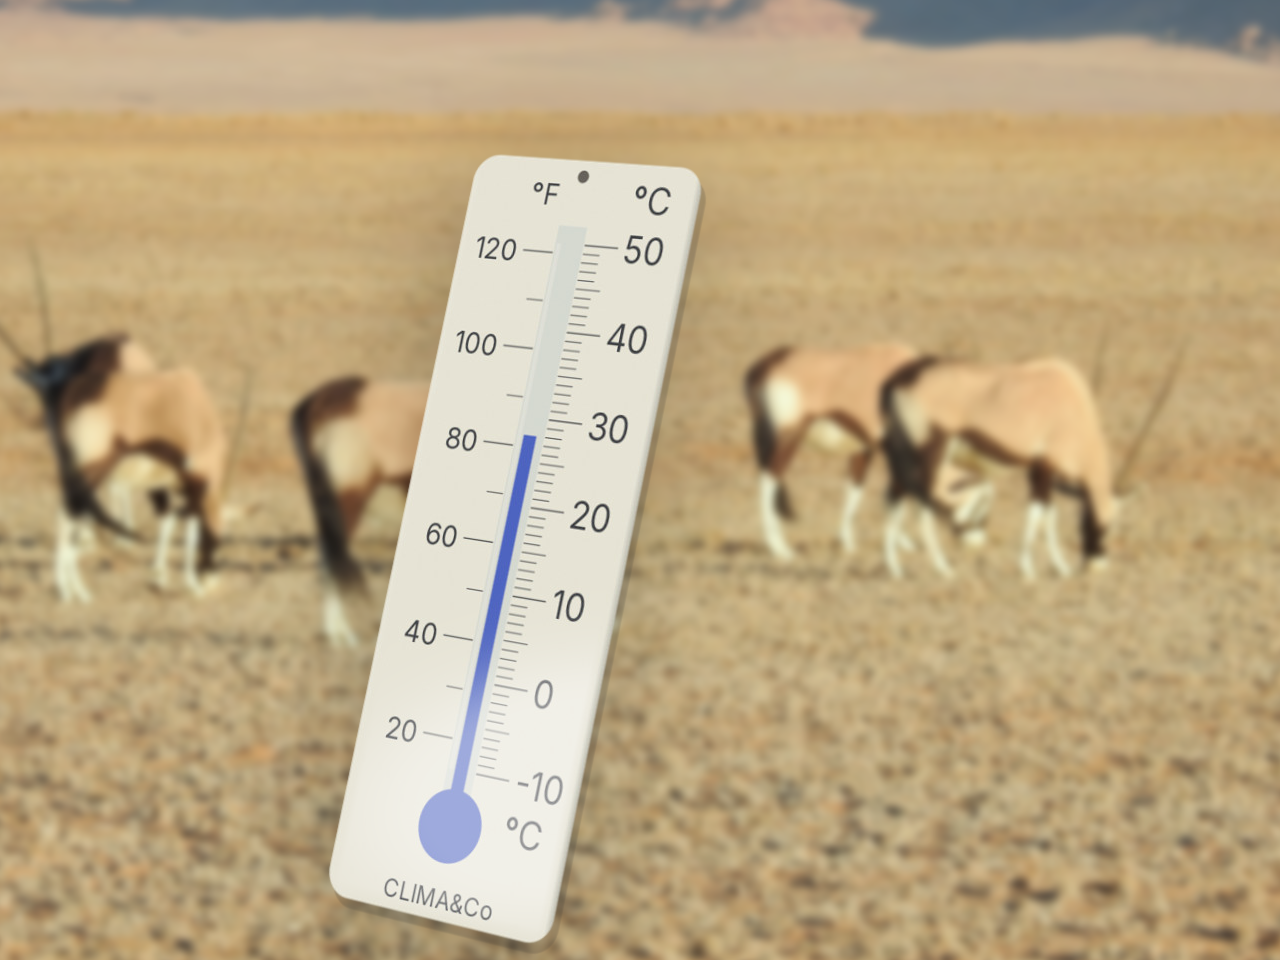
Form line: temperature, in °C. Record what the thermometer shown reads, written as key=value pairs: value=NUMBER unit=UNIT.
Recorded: value=28 unit=°C
